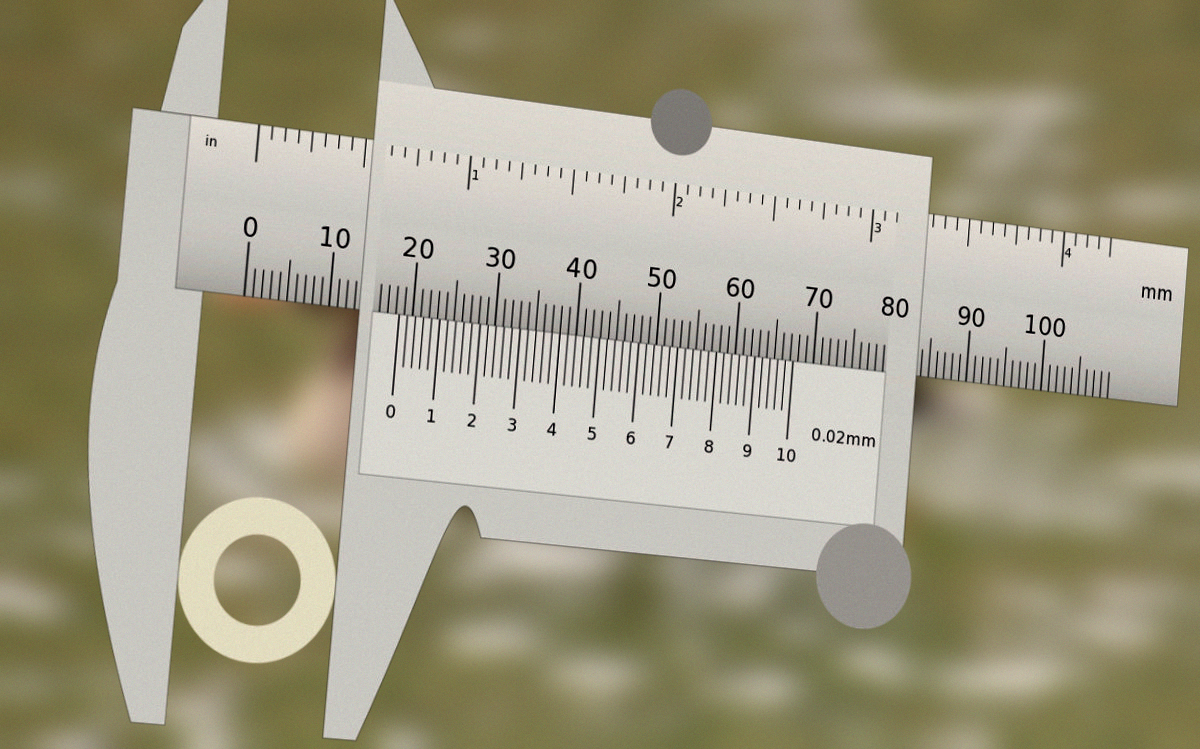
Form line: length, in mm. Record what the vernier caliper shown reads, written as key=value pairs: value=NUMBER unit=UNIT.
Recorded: value=18.4 unit=mm
